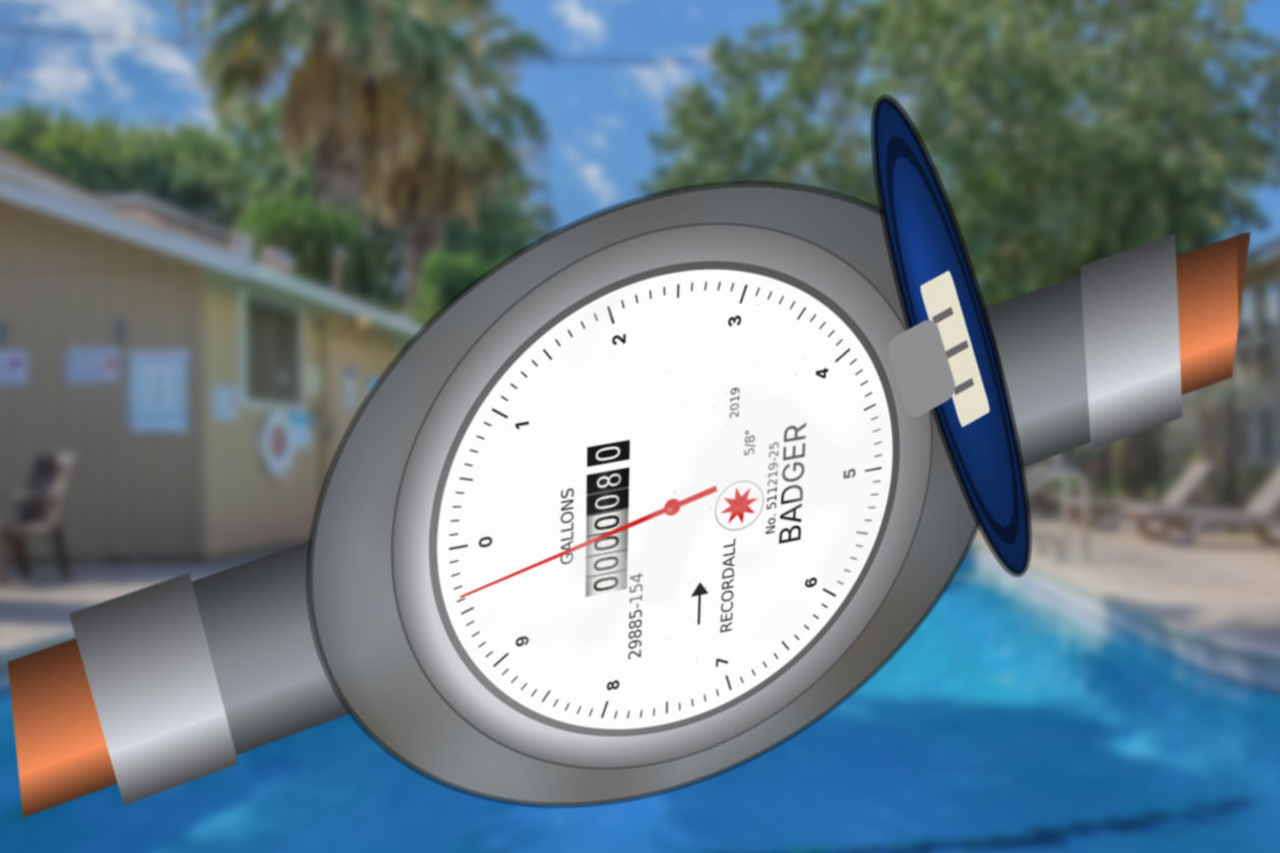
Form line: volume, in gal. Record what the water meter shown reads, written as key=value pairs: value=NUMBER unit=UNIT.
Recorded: value=79.6 unit=gal
